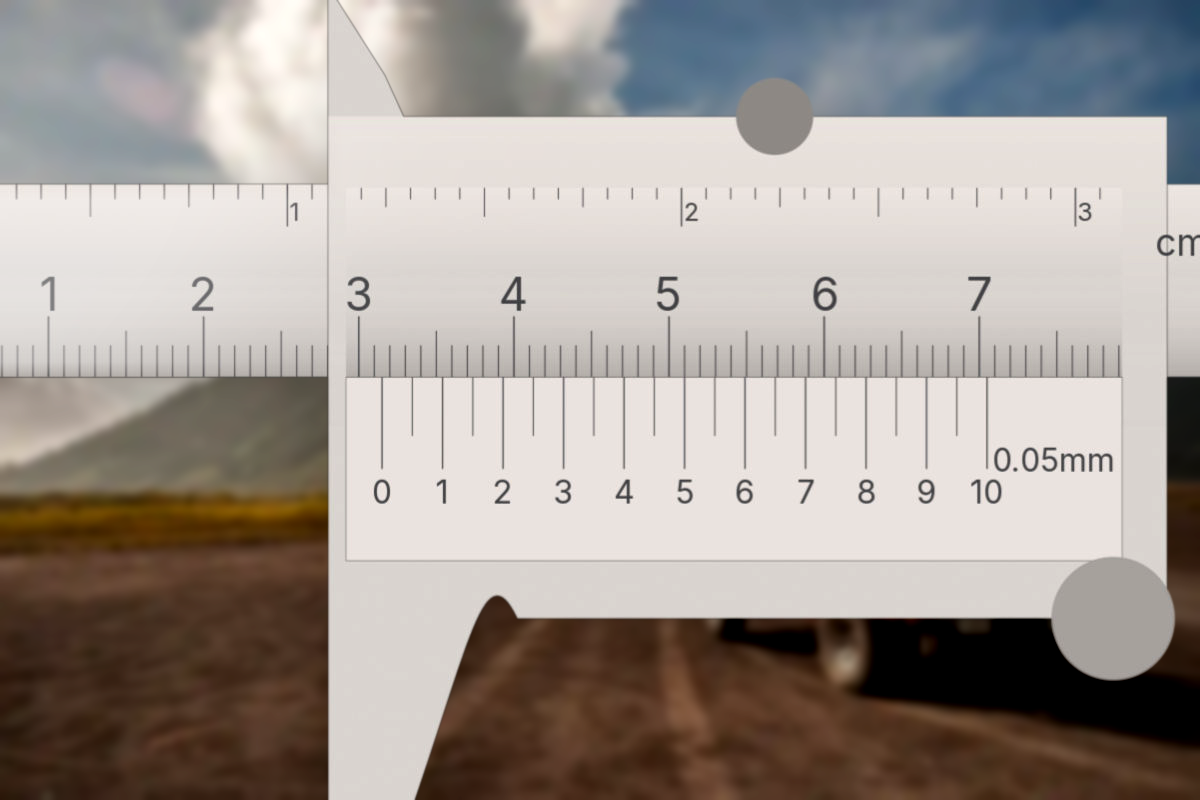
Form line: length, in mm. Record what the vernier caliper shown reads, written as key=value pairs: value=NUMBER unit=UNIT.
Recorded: value=31.5 unit=mm
